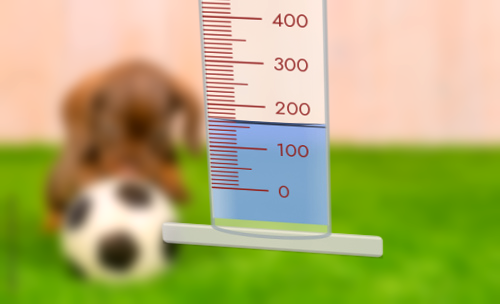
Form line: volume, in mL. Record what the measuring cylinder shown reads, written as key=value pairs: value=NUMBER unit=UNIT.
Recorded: value=160 unit=mL
